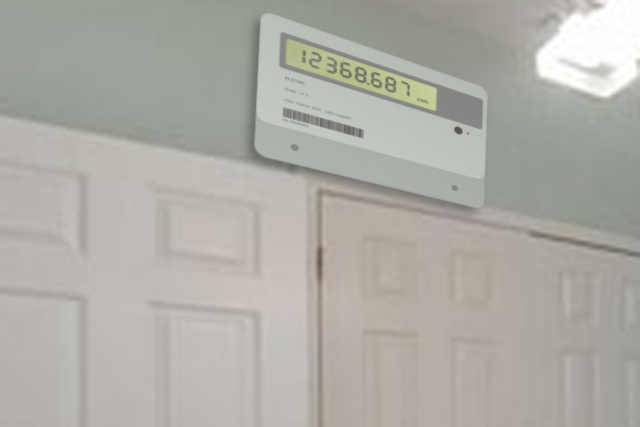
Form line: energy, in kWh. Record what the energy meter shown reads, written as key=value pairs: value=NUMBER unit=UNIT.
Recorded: value=12368.687 unit=kWh
